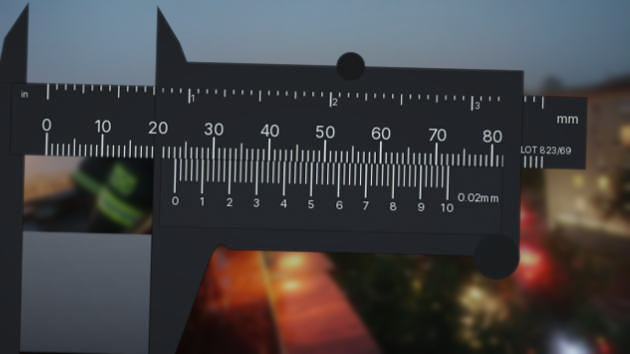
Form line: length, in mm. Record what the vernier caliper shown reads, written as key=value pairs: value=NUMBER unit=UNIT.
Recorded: value=23.2 unit=mm
